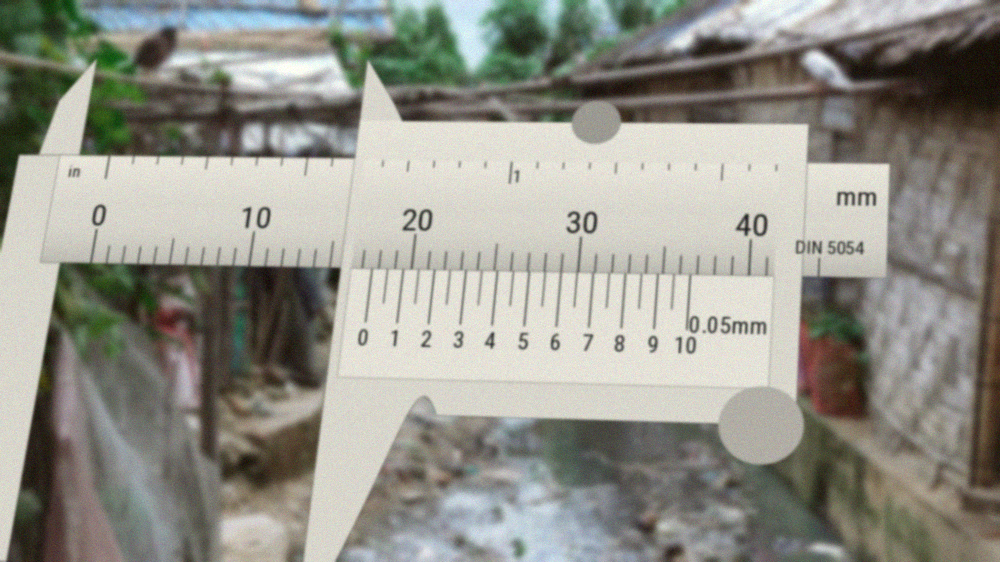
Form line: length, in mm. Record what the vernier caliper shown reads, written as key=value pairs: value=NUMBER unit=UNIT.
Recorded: value=17.6 unit=mm
